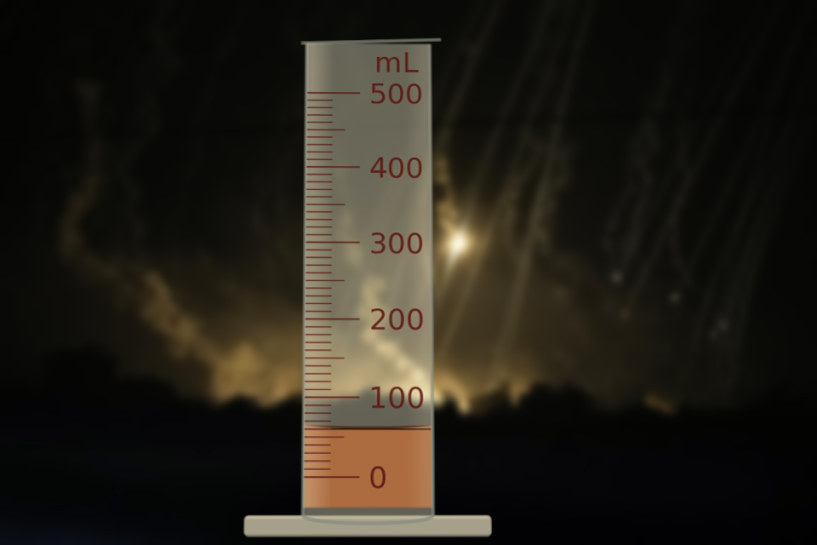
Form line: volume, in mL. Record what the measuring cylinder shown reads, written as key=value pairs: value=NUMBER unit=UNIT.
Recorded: value=60 unit=mL
